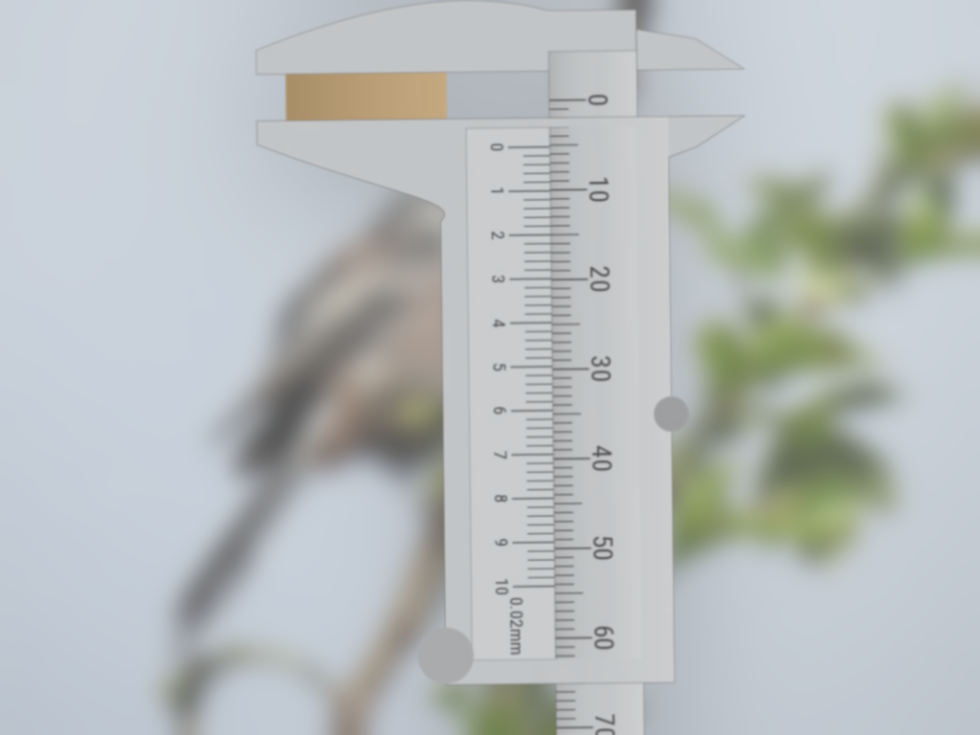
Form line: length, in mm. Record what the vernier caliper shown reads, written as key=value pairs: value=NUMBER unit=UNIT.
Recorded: value=5.2 unit=mm
